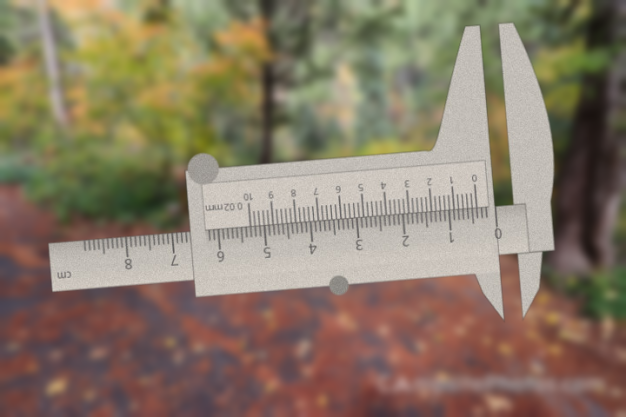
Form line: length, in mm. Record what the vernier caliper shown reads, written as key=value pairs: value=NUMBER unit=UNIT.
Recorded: value=4.0 unit=mm
